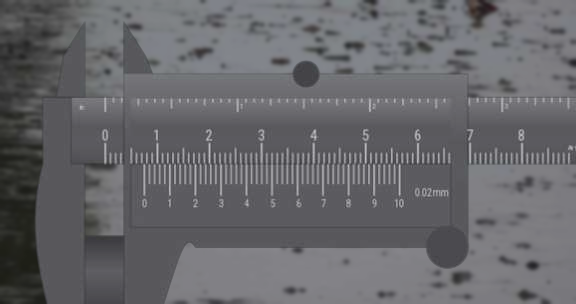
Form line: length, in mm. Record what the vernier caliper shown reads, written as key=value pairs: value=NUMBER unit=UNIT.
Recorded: value=7.5 unit=mm
